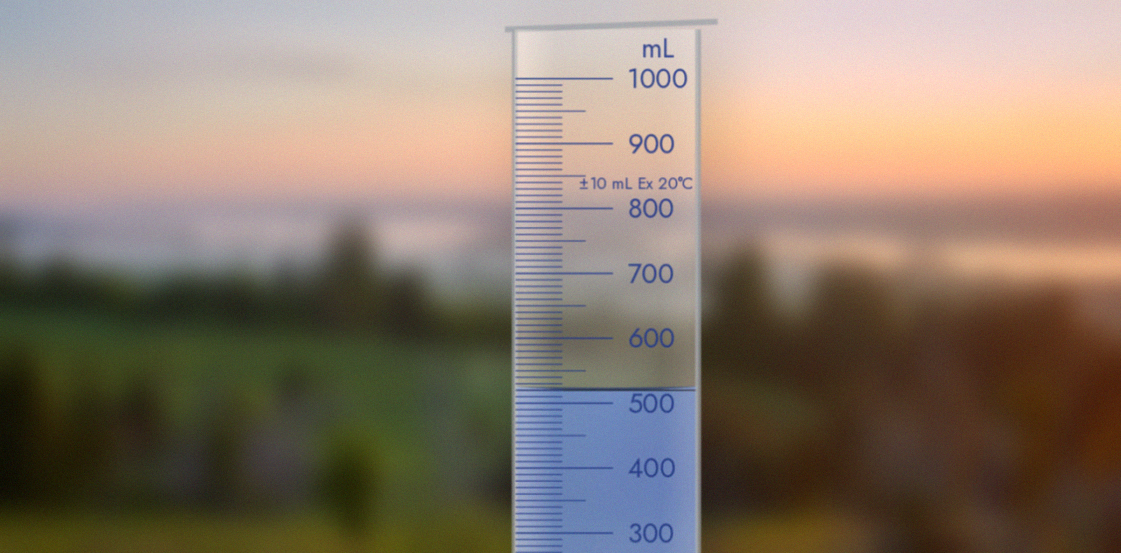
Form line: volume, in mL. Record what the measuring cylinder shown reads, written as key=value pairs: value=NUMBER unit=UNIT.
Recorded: value=520 unit=mL
